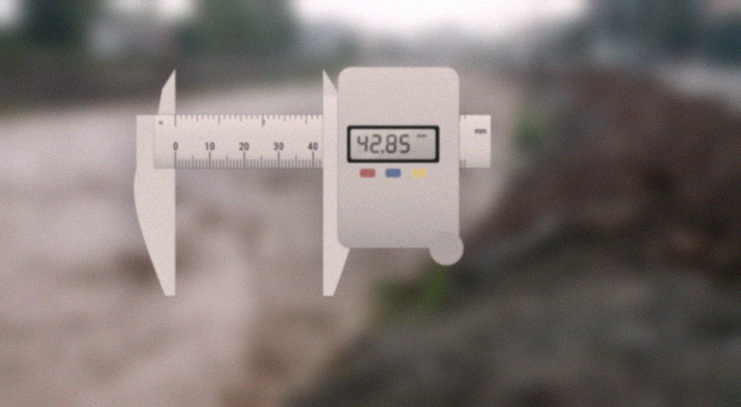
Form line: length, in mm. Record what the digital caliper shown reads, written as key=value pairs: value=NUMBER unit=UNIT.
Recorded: value=42.85 unit=mm
